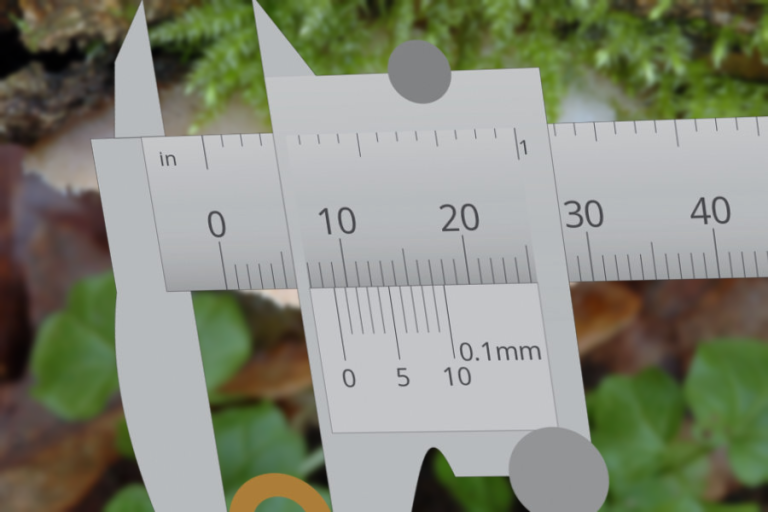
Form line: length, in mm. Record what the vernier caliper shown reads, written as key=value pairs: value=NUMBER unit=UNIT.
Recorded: value=8.9 unit=mm
